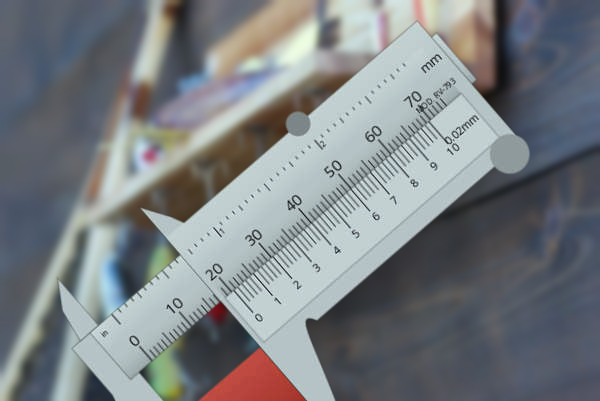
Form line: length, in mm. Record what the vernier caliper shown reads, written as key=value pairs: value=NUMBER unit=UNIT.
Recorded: value=20.5 unit=mm
